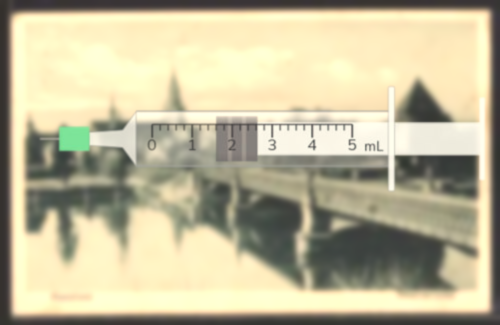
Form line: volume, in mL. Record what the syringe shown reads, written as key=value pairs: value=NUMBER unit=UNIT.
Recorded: value=1.6 unit=mL
